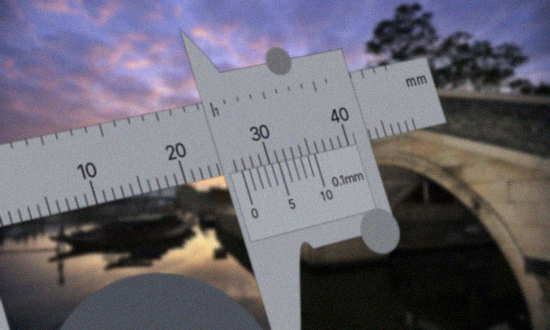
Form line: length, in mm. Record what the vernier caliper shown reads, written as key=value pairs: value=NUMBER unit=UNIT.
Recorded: value=26.6 unit=mm
